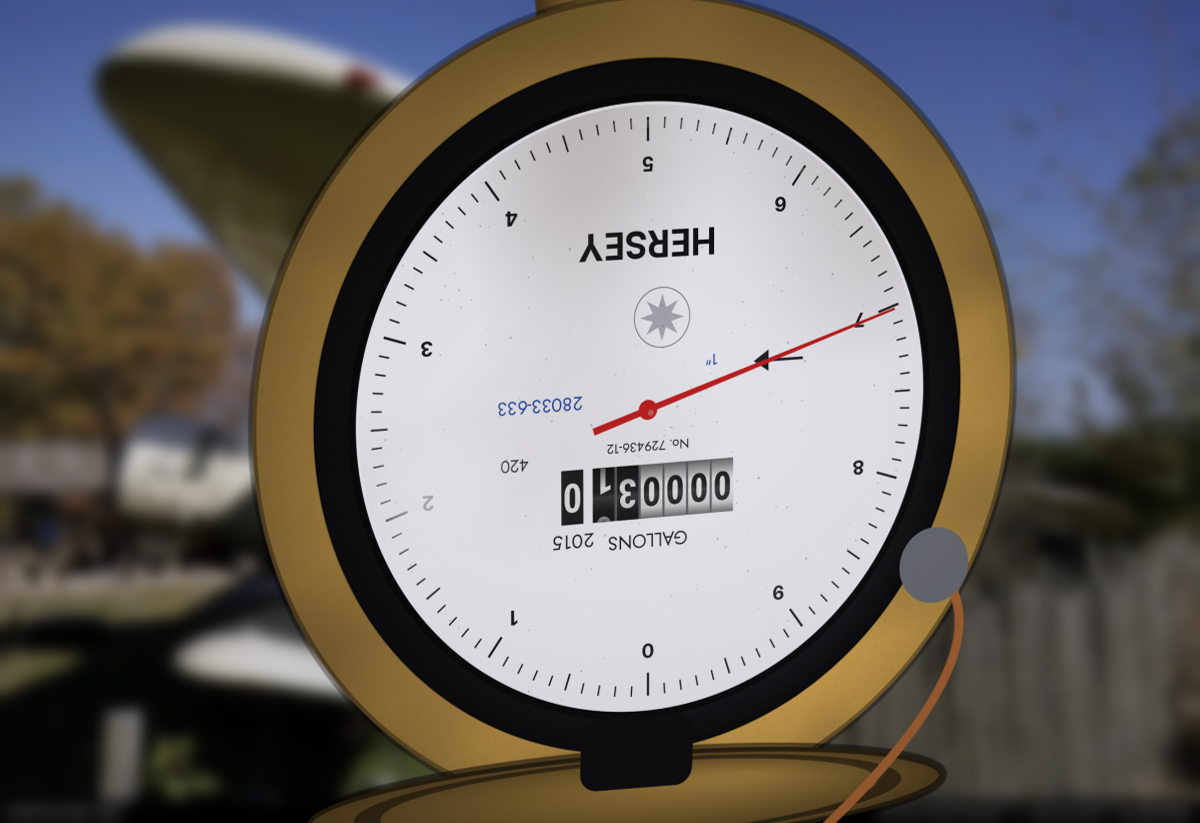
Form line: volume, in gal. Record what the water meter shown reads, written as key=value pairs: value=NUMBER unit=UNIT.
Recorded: value=307.0 unit=gal
